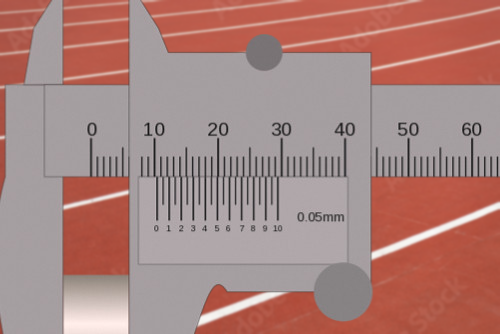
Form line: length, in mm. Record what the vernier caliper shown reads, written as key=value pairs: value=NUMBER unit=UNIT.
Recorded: value=10.4 unit=mm
